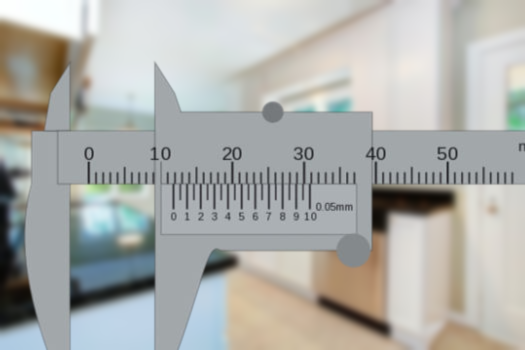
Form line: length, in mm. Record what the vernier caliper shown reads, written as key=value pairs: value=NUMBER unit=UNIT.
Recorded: value=11.8 unit=mm
